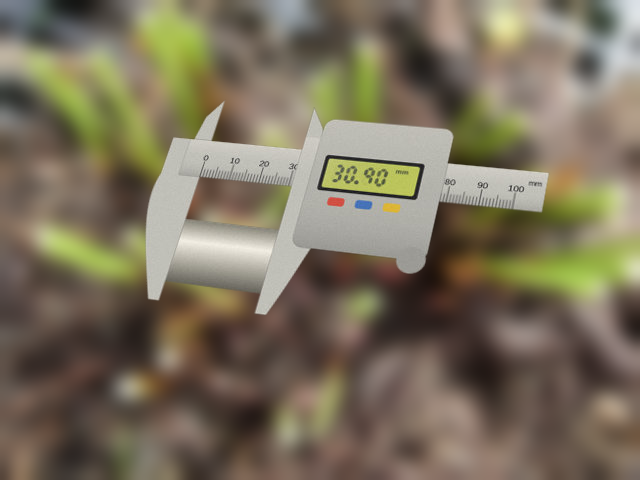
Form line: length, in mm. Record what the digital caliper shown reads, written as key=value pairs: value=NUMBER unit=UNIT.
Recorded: value=30.90 unit=mm
